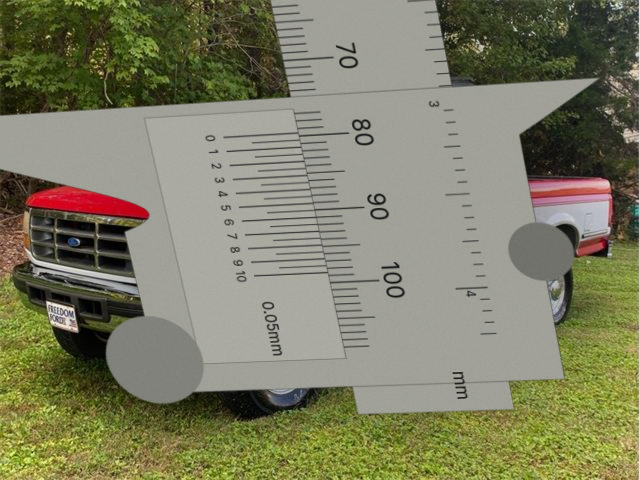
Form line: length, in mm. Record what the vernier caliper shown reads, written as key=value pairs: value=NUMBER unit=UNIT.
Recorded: value=79.6 unit=mm
